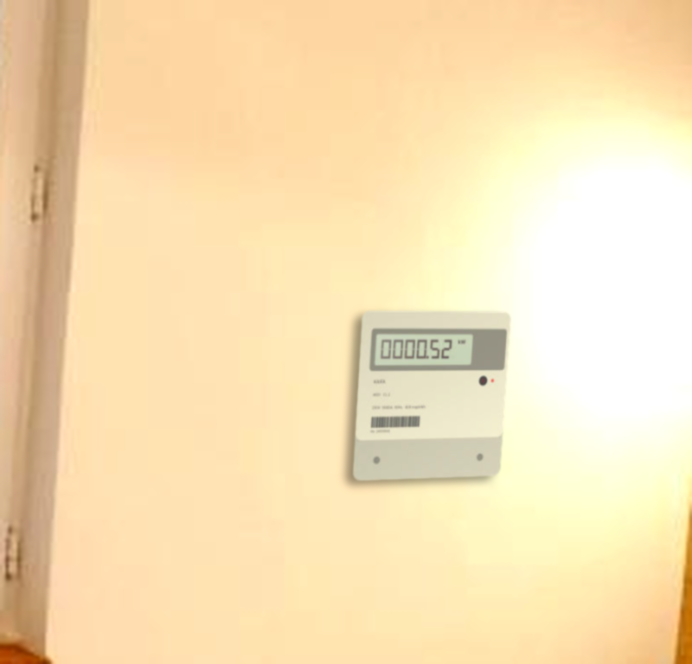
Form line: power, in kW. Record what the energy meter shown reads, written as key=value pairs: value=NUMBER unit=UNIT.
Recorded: value=0.52 unit=kW
